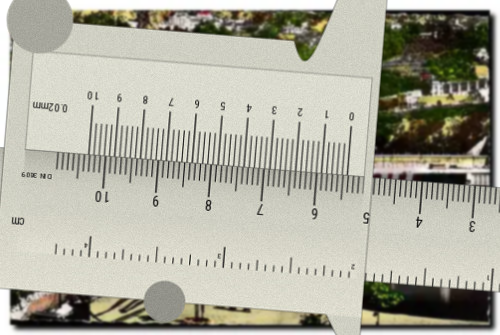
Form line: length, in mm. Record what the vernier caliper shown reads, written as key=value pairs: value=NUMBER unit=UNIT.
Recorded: value=54.2 unit=mm
